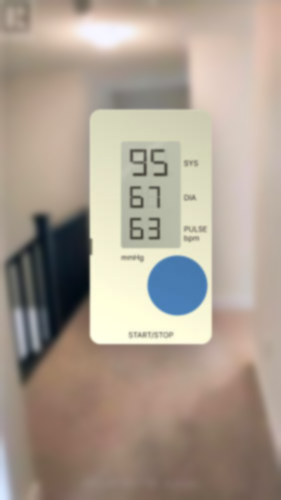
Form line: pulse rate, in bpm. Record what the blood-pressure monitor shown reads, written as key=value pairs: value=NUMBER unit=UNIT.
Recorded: value=63 unit=bpm
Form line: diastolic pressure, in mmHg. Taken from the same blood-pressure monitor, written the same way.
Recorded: value=67 unit=mmHg
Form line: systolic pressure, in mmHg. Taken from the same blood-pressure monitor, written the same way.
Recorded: value=95 unit=mmHg
